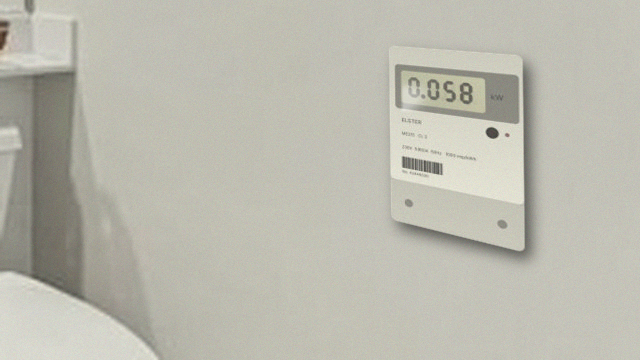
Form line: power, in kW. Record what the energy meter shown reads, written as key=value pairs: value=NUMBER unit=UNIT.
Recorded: value=0.058 unit=kW
